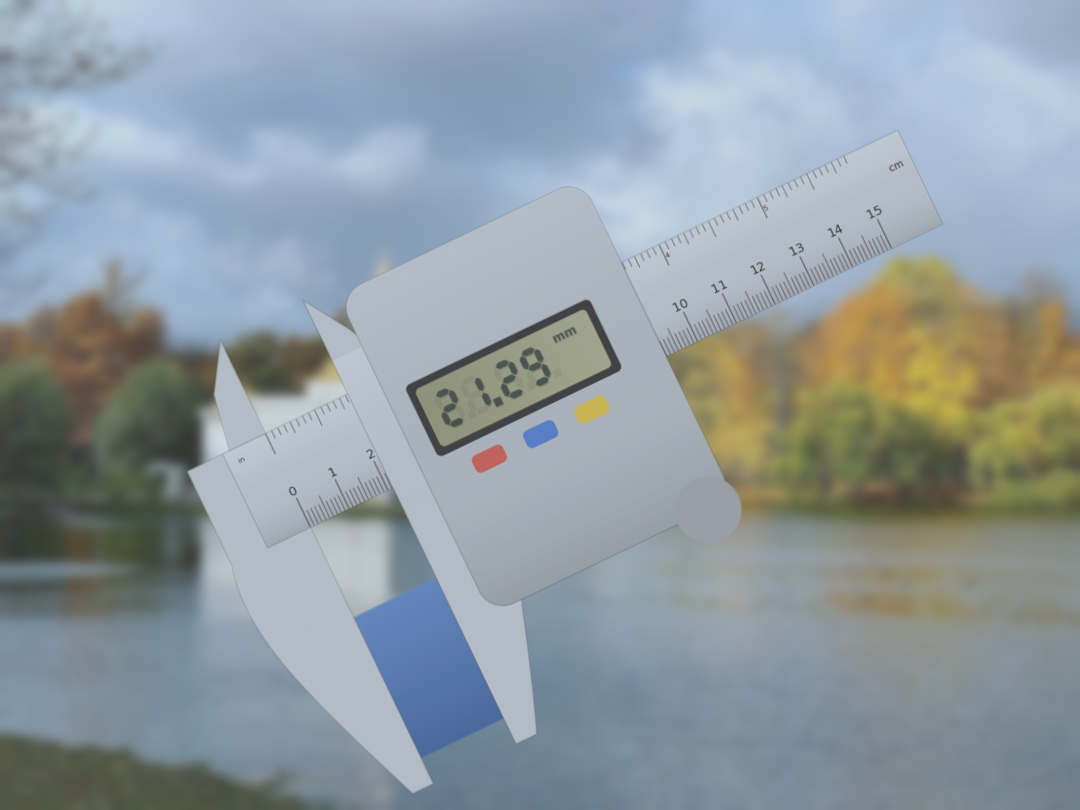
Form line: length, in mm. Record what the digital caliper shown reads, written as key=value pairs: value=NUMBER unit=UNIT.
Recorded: value=21.29 unit=mm
